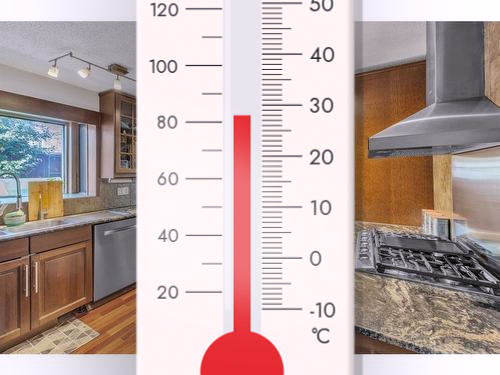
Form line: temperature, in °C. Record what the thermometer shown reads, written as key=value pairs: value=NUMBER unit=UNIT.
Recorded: value=28 unit=°C
